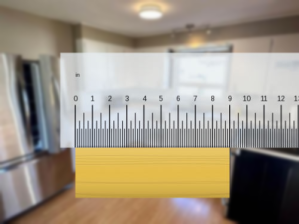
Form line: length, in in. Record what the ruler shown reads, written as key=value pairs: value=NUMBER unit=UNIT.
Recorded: value=9 unit=in
